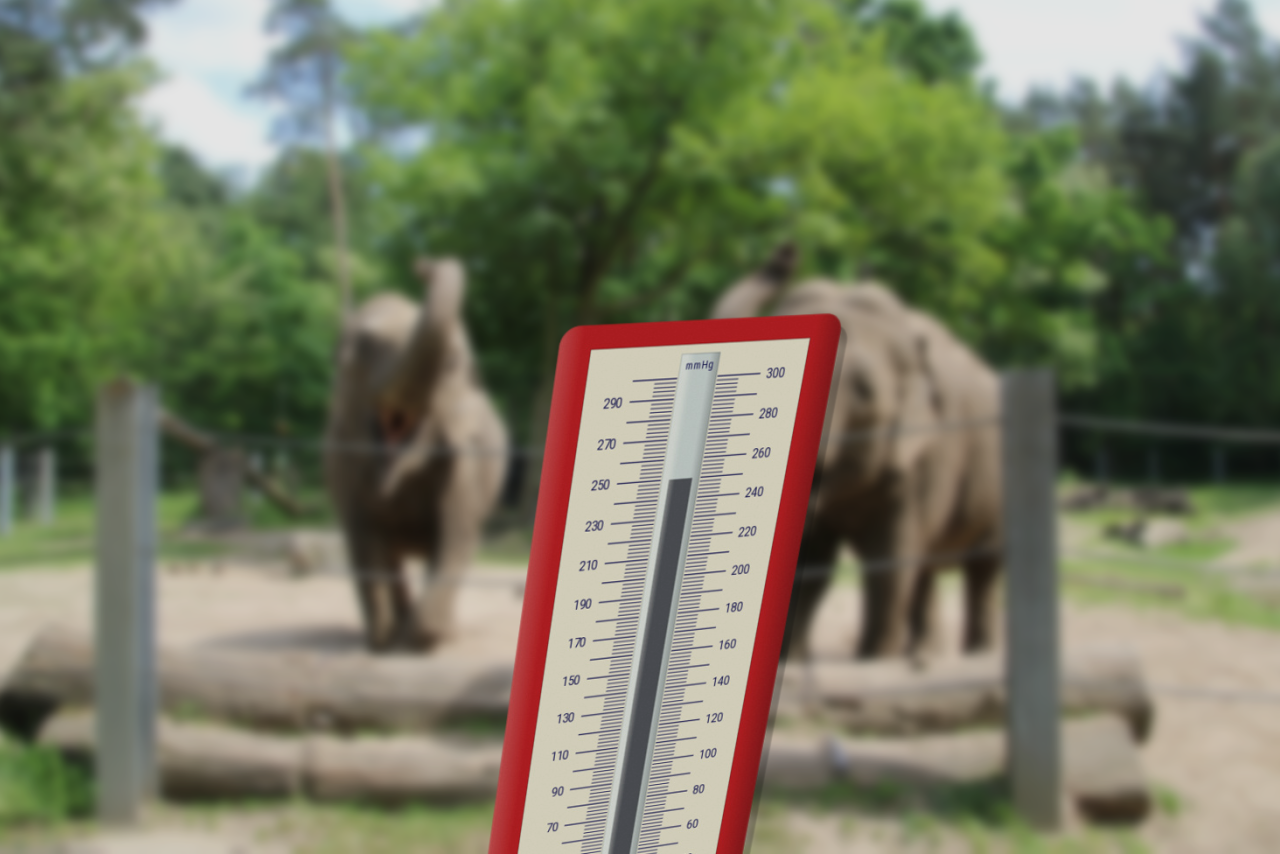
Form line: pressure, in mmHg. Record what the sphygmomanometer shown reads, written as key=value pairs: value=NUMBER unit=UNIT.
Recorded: value=250 unit=mmHg
